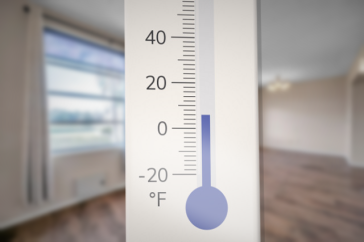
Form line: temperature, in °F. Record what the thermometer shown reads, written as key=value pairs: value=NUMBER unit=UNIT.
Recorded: value=6 unit=°F
